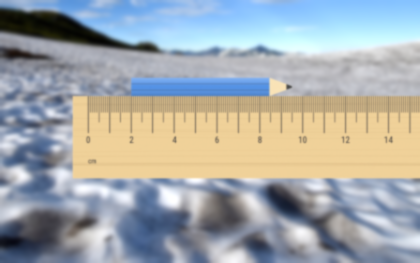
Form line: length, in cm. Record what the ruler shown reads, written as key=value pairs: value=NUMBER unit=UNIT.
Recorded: value=7.5 unit=cm
